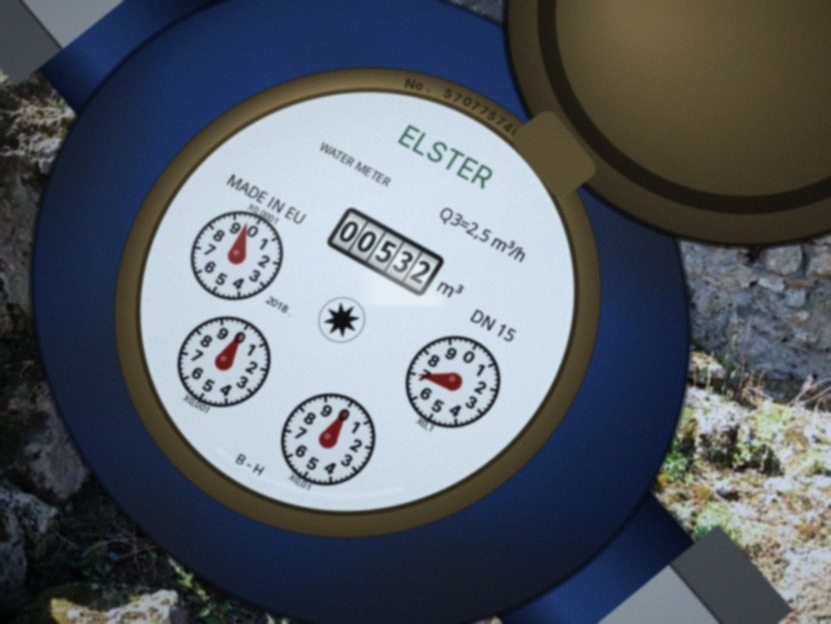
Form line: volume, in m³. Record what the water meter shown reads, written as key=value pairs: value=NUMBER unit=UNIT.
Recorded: value=532.6999 unit=m³
